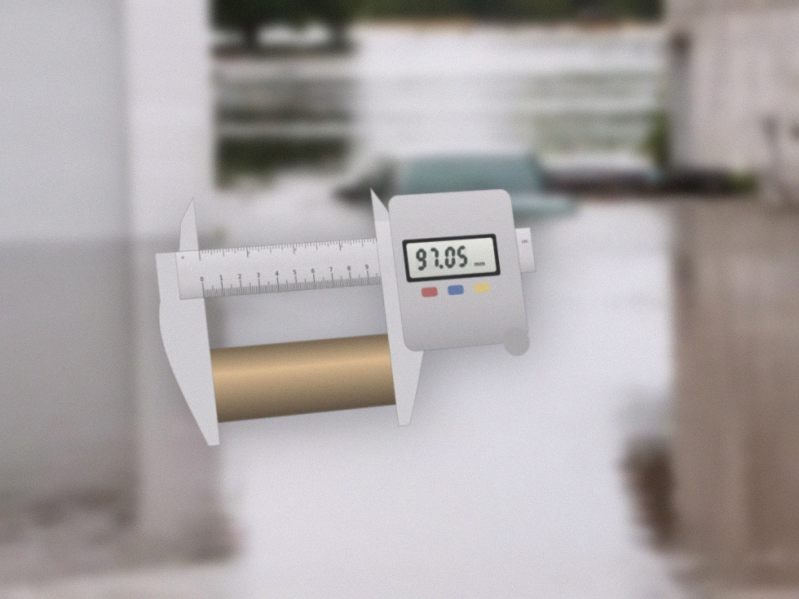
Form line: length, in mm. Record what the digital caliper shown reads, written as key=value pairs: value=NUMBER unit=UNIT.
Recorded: value=97.05 unit=mm
